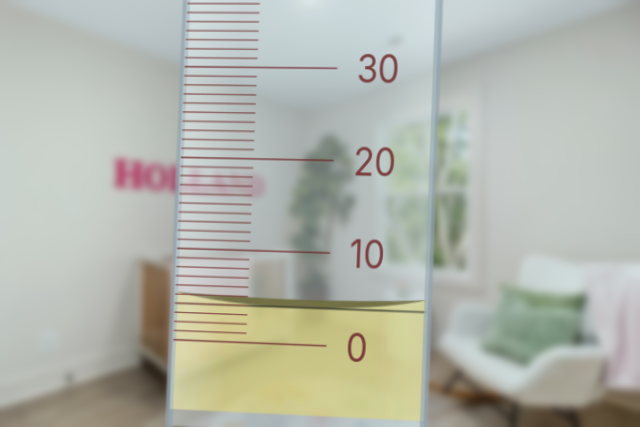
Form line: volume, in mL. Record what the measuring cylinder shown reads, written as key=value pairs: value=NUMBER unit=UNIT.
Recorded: value=4 unit=mL
